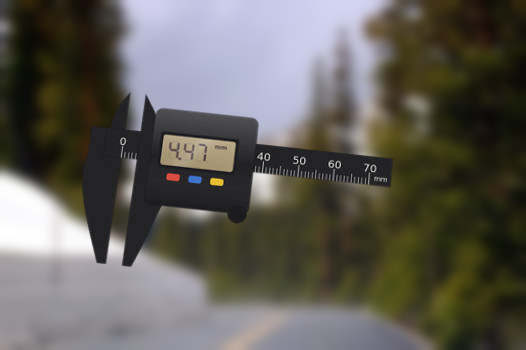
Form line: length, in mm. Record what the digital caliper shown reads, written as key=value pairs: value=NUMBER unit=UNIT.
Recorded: value=4.47 unit=mm
